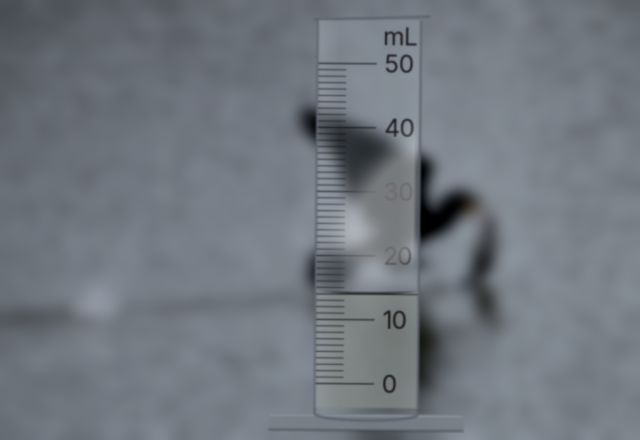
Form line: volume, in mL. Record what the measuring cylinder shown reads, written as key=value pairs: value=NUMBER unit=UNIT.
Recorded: value=14 unit=mL
